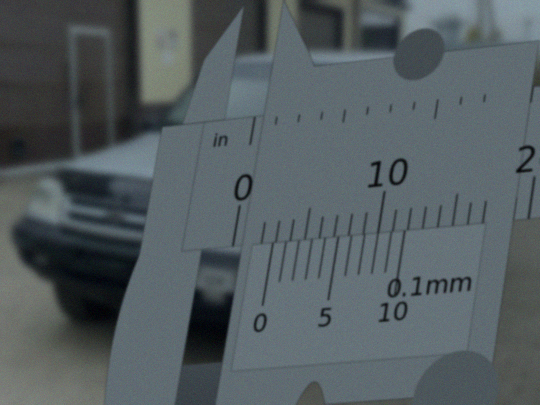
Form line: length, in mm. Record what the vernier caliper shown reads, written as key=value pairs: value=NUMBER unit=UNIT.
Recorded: value=2.8 unit=mm
